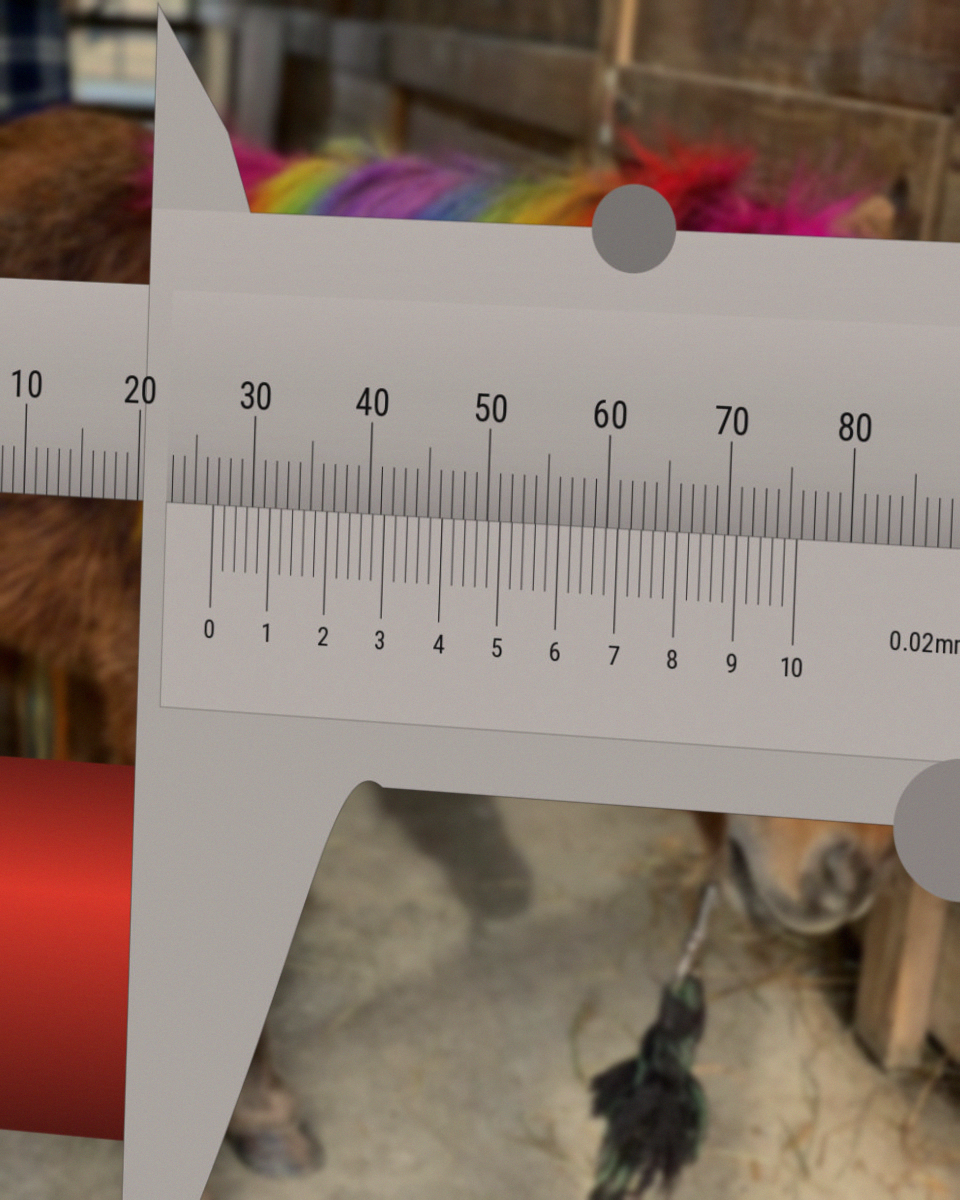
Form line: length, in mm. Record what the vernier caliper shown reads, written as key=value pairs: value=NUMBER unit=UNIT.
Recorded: value=26.6 unit=mm
